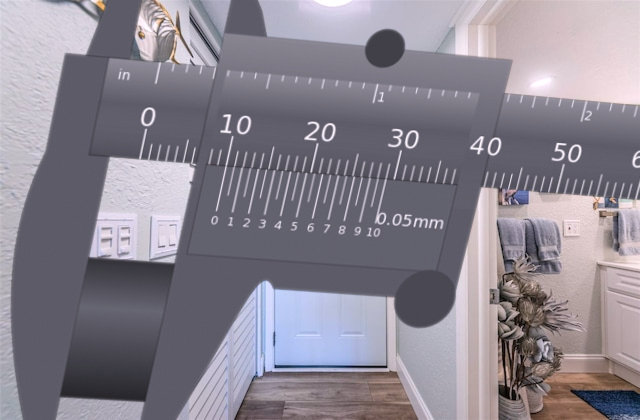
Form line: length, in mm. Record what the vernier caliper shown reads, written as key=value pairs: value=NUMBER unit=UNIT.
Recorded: value=10.0 unit=mm
